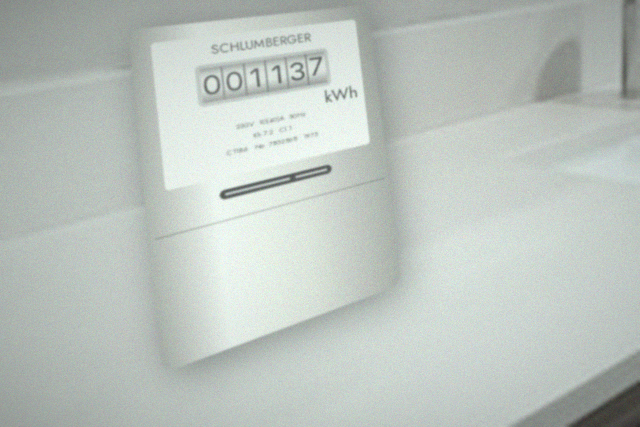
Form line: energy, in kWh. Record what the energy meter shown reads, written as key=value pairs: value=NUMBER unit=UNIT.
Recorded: value=1137 unit=kWh
